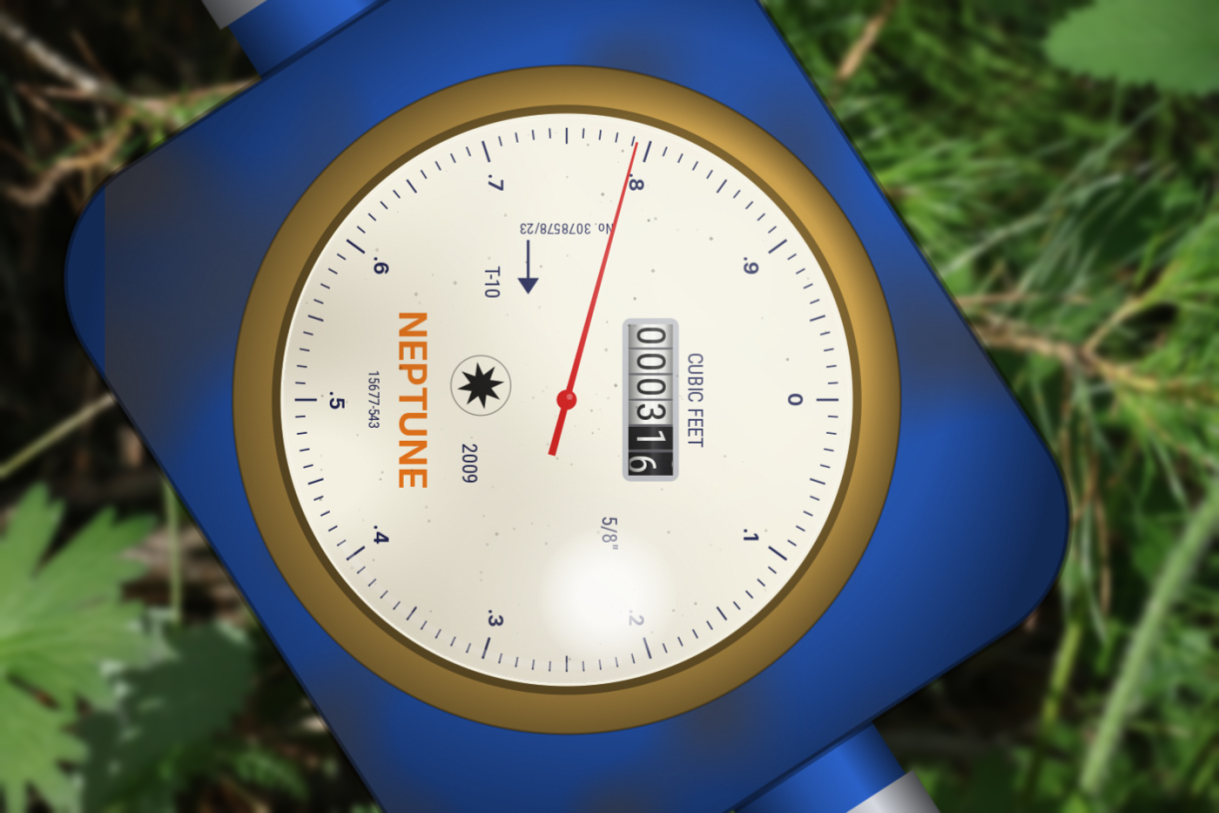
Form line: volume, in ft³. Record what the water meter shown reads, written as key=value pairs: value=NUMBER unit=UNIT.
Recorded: value=315.79 unit=ft³
